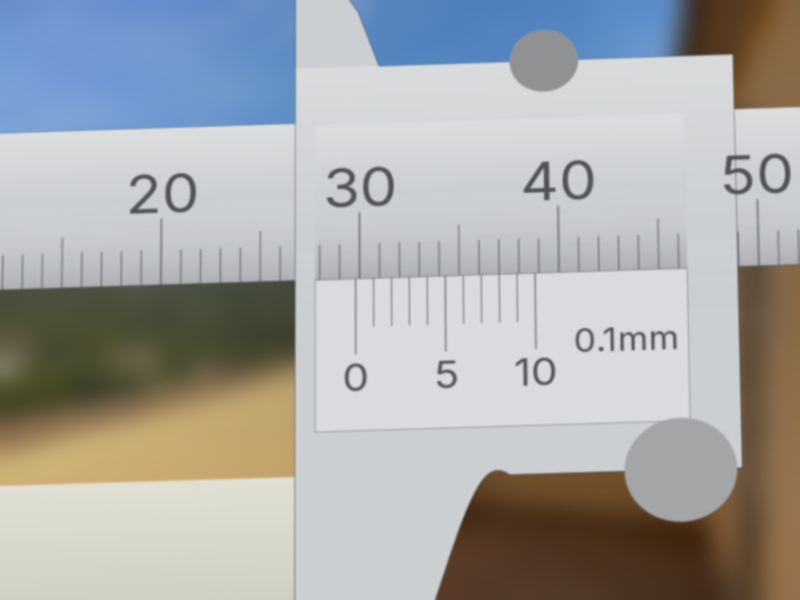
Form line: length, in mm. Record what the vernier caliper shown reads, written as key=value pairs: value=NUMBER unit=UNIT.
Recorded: value=29.8 unit=mm
